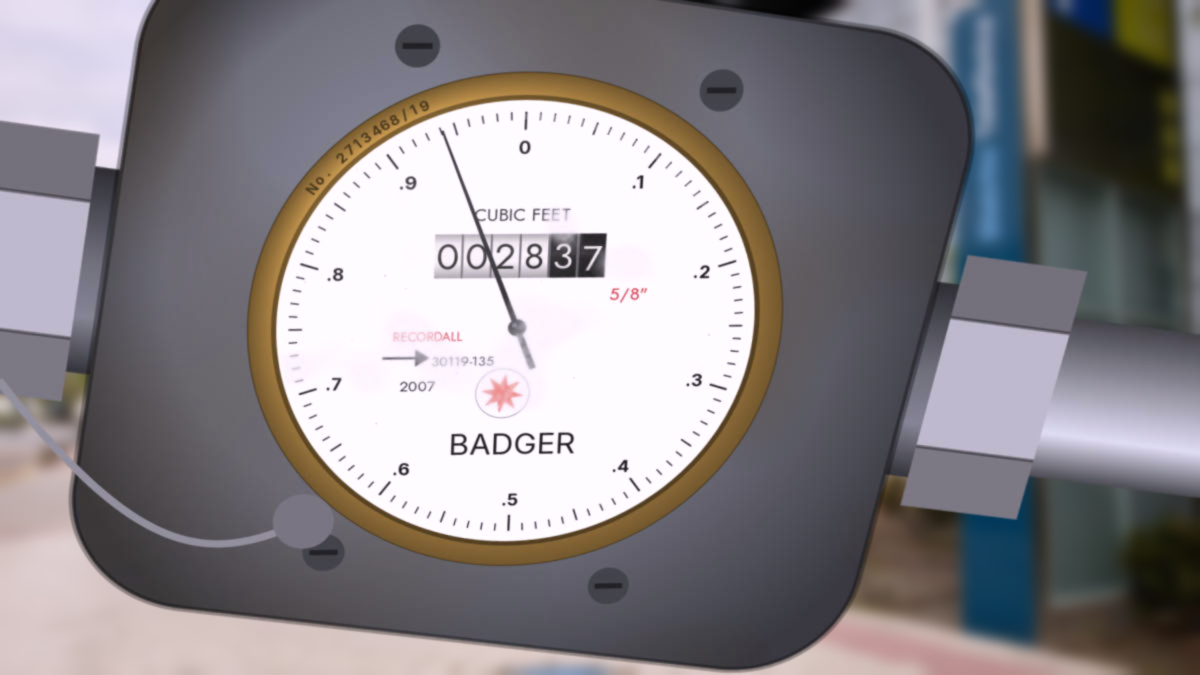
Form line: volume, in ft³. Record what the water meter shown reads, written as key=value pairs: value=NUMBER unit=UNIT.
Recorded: value=2836.94 unit=ft³
